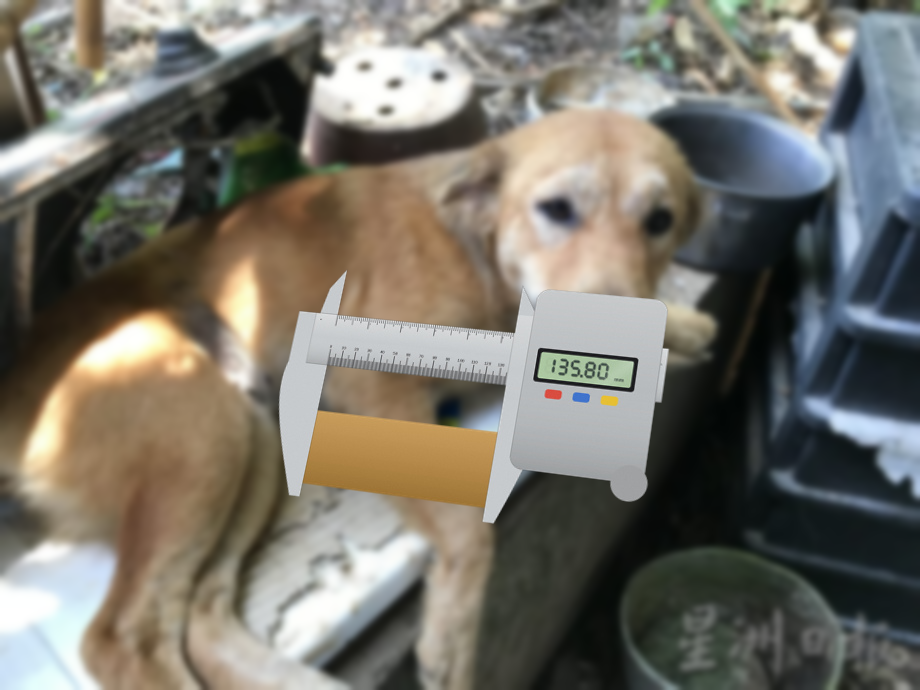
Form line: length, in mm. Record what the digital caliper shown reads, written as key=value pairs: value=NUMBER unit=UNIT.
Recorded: value=135.80 unit=mm
